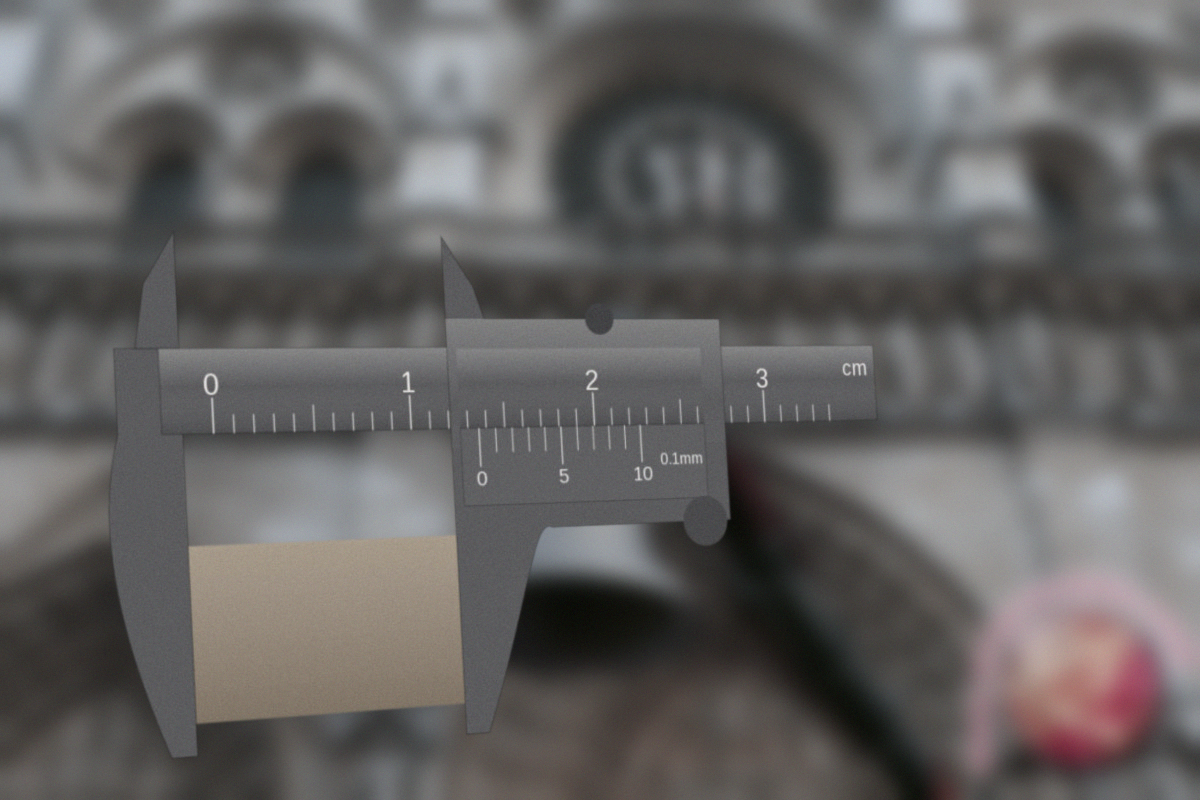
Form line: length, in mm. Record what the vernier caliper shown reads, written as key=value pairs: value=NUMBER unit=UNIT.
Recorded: value=13.6 unit=mm
